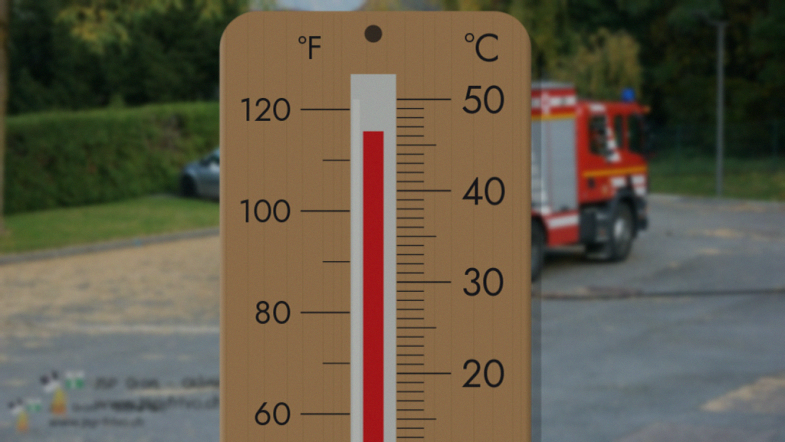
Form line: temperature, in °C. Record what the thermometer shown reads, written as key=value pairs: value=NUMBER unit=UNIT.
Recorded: value=46.5 unit=°C
